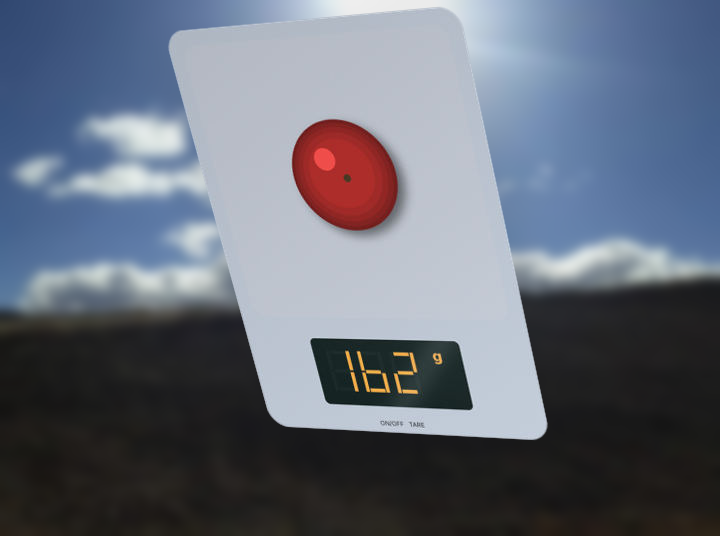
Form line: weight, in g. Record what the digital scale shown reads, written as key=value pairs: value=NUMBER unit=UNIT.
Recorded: value=162 unit=g
